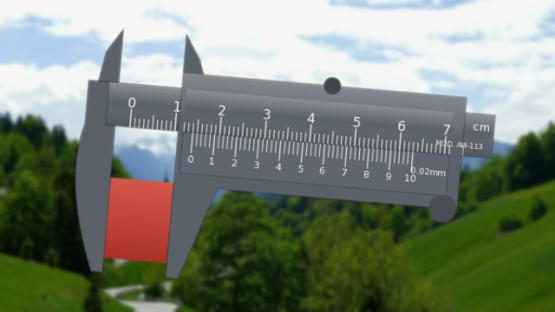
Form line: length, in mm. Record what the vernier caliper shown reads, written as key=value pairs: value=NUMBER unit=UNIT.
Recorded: value=14.0 unit=mm
